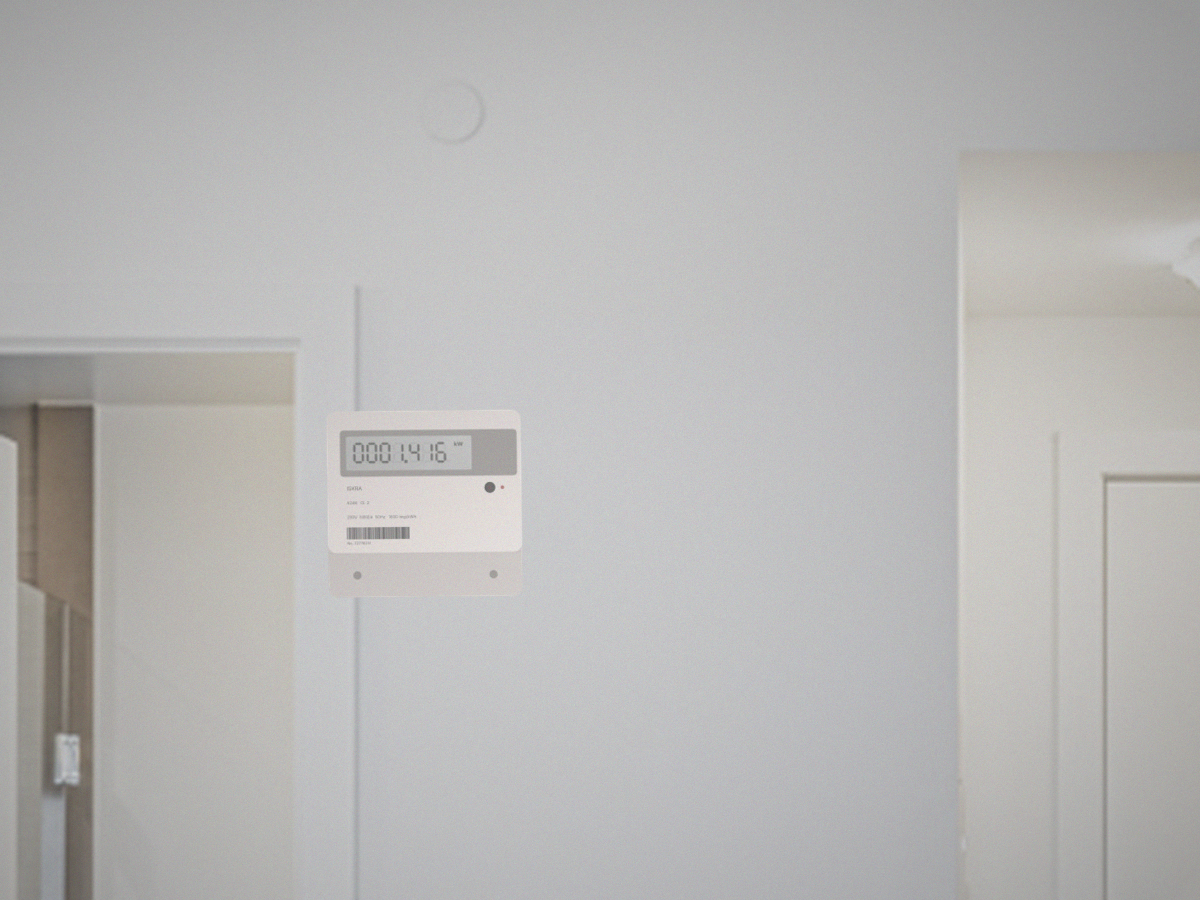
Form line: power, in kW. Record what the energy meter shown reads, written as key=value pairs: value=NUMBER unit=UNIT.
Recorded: value=1.416 unit=kW
